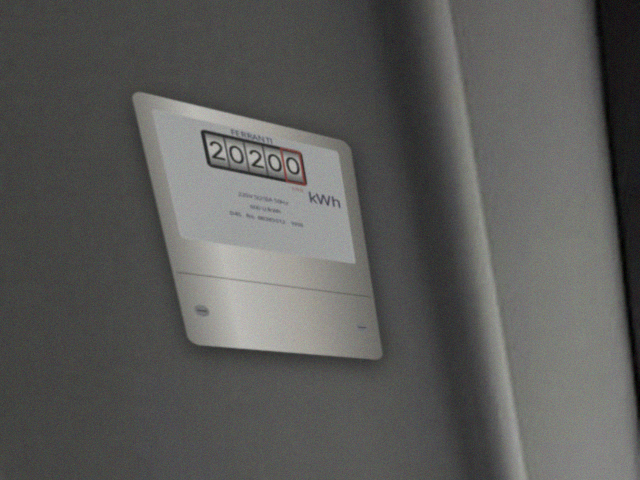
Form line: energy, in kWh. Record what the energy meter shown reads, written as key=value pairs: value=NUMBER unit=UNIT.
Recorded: value=2020.0 unit=kWh
